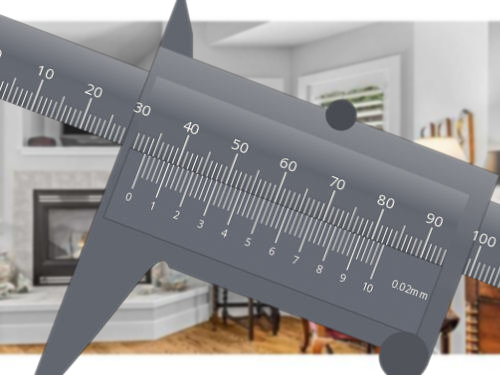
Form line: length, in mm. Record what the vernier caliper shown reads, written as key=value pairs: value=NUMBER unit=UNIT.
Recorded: value=33.5 unit=mm
